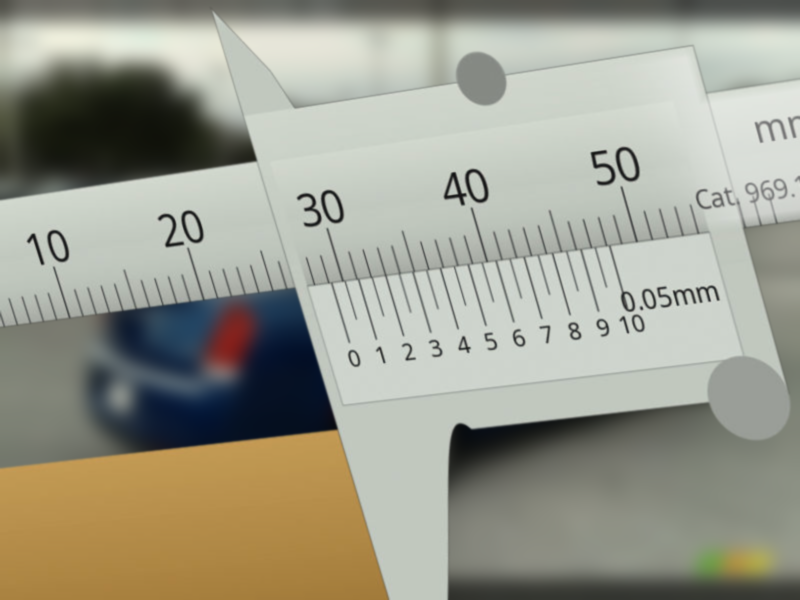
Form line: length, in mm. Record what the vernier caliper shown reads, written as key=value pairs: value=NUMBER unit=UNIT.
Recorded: value=29.2 unit=mm
